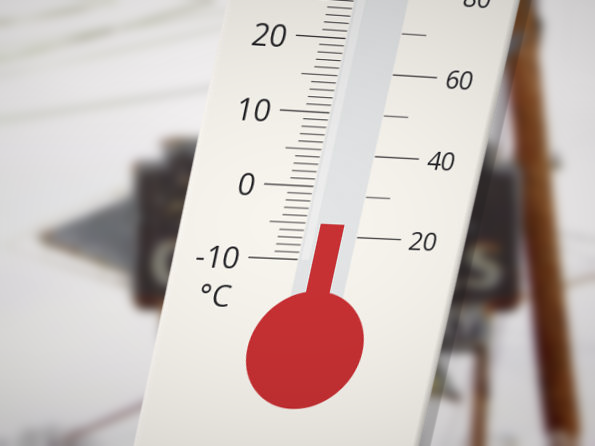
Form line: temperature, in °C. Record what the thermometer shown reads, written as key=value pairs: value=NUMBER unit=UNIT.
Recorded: value=-5 unit=°C
